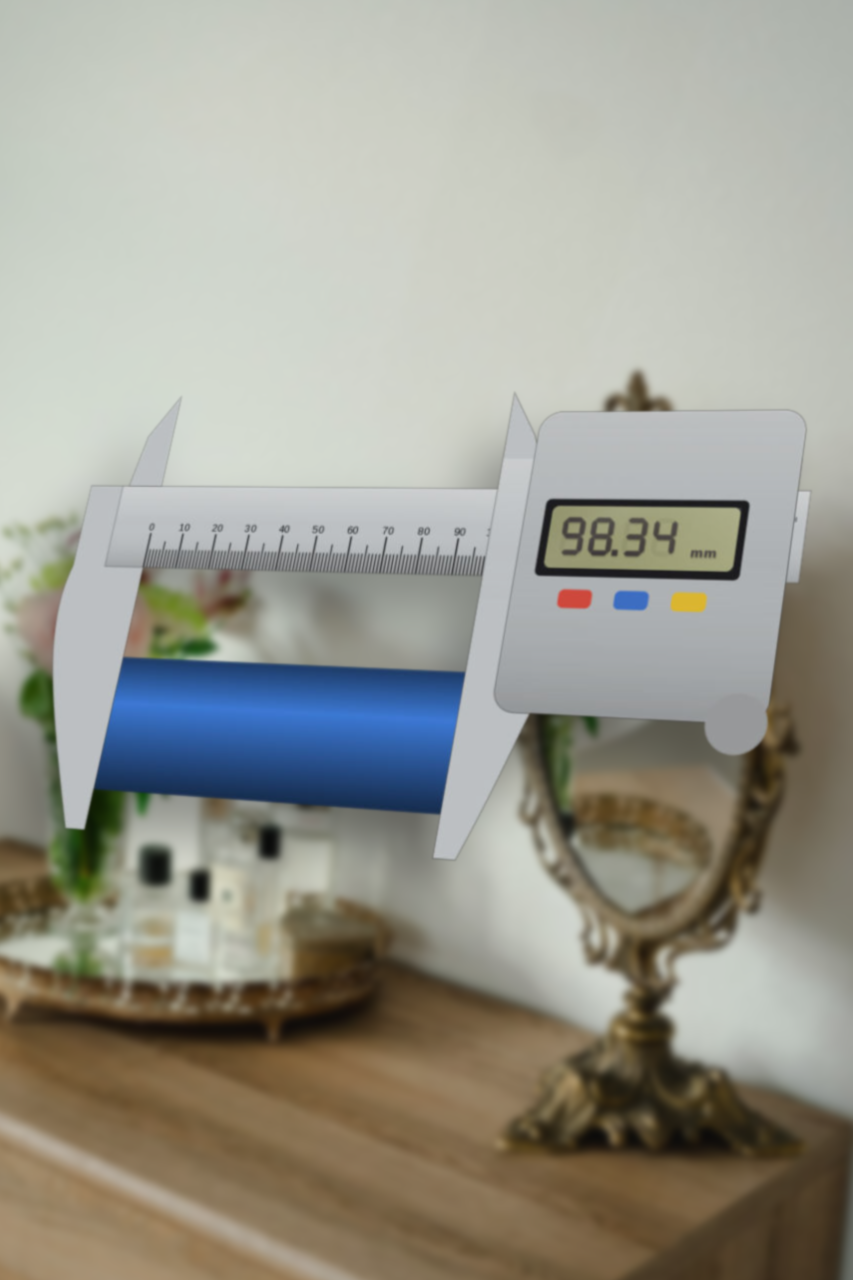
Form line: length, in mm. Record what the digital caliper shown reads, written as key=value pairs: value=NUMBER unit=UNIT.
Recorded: value=98.34 unit=mm
